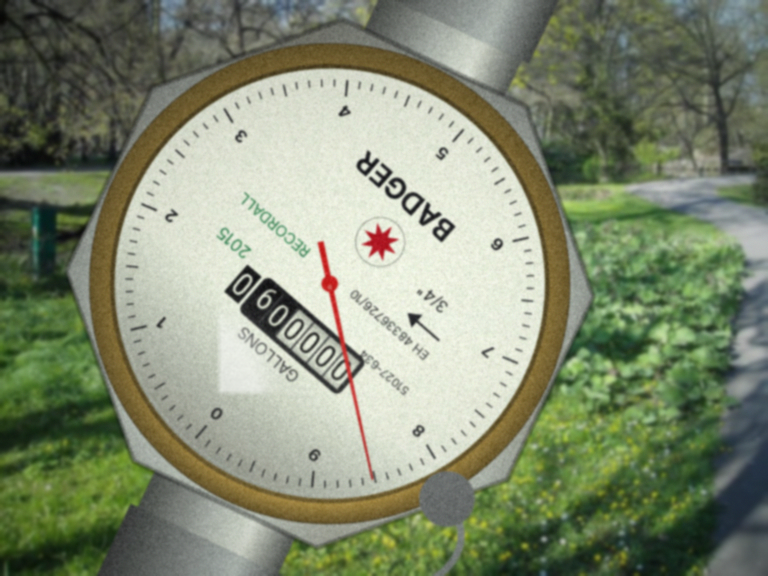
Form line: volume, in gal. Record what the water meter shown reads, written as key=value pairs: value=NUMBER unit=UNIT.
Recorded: value=88.5 unit=gal
